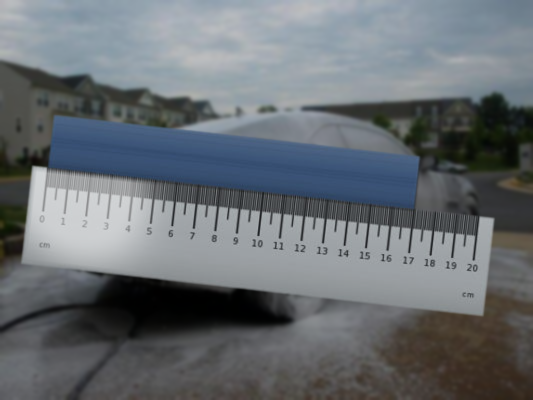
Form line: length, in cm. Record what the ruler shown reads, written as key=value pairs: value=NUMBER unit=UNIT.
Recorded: value=17 unit=cm
